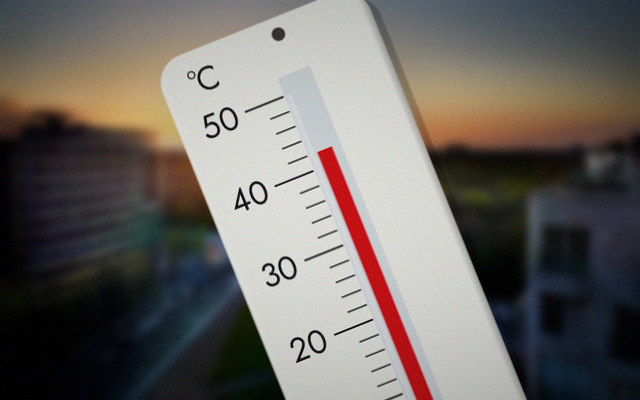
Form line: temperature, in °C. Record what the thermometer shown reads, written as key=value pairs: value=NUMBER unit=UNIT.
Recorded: value=42 unit=°C
